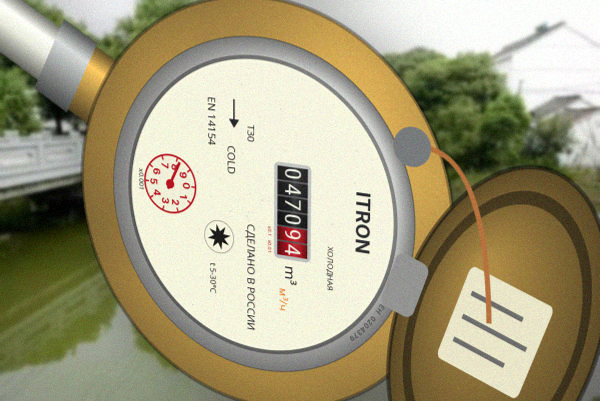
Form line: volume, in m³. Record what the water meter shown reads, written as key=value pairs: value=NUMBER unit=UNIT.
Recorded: value=470.948 unit=m³
